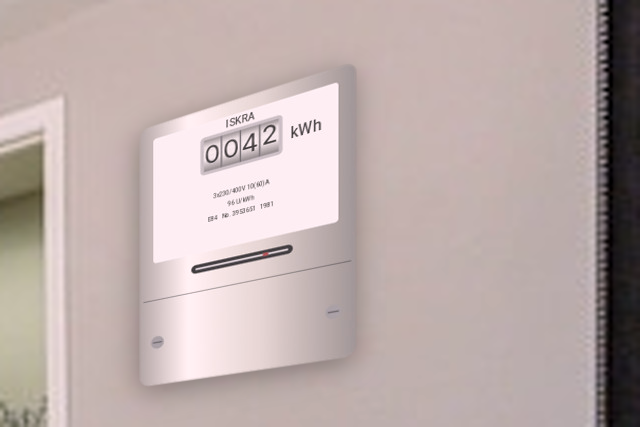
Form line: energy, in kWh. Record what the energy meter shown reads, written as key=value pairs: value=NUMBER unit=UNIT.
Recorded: value=42 unit=kWh
